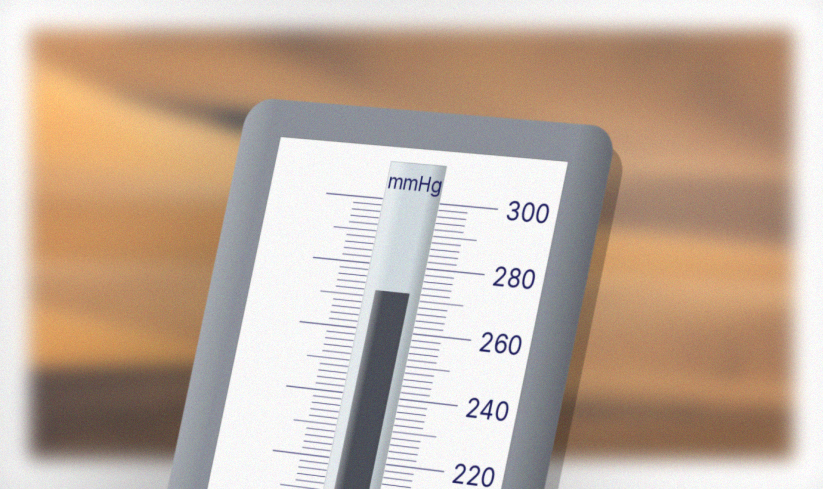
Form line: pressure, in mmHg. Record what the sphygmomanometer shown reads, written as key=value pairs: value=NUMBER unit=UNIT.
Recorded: value=272 unit=mmHg
